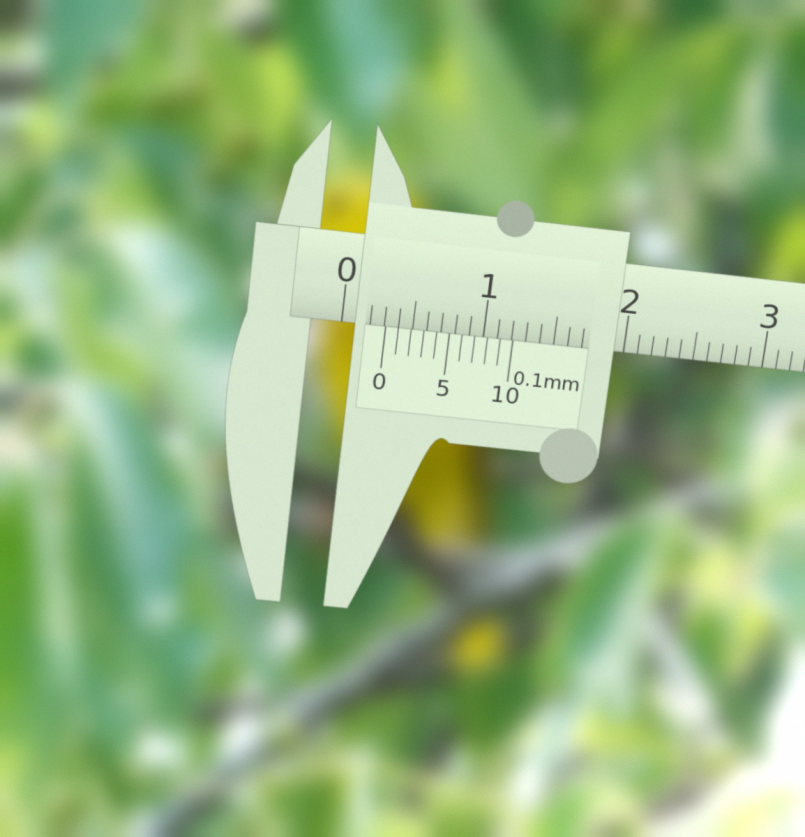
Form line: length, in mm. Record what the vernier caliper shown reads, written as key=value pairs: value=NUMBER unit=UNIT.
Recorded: value=3.1 unit=mm
